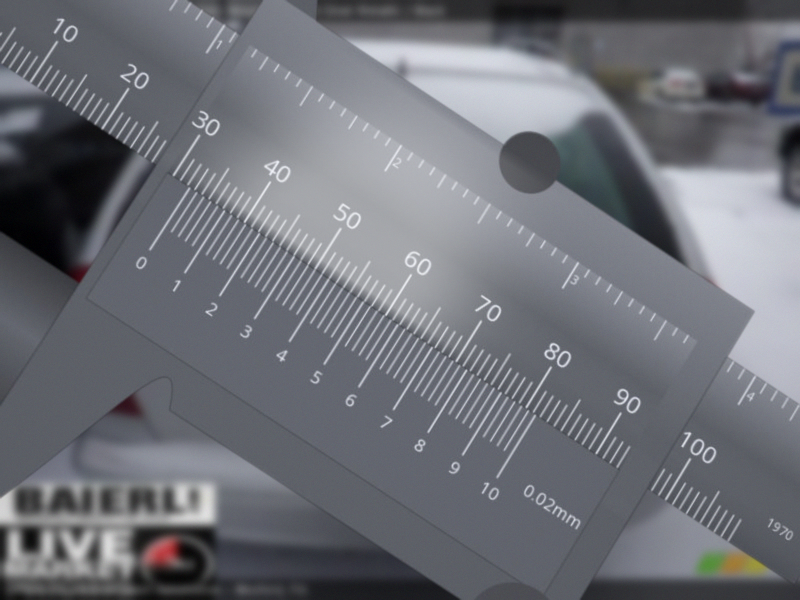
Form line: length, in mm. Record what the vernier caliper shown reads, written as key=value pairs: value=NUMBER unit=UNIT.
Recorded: value=32.4 unit=mm
